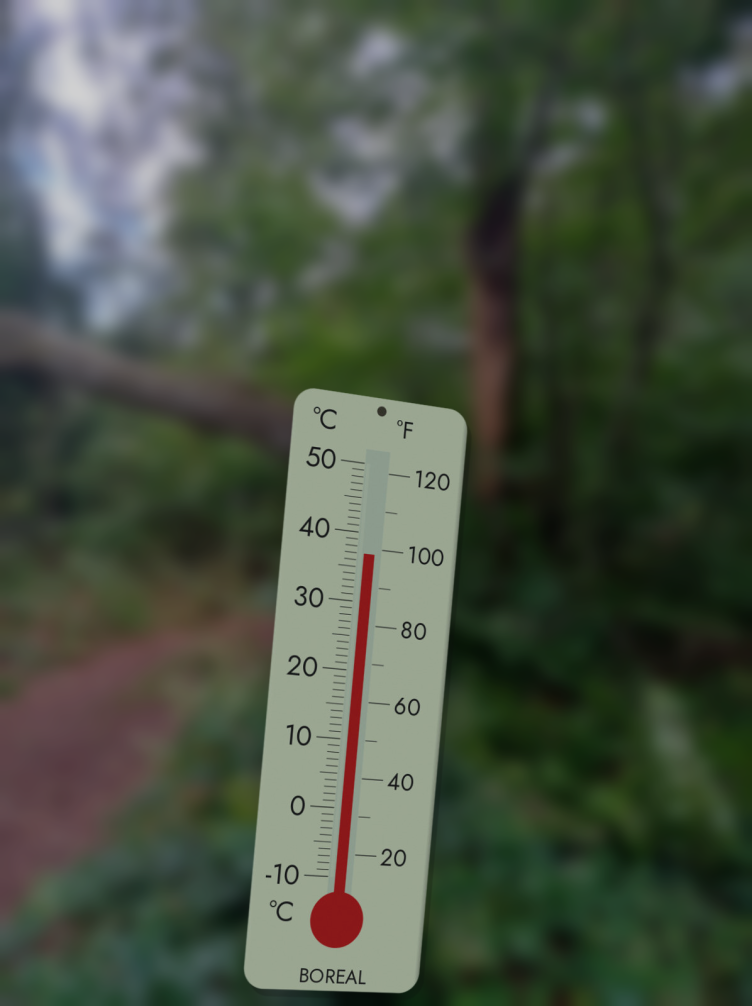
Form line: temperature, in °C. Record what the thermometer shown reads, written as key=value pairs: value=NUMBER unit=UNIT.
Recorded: value=37 unit=°C
